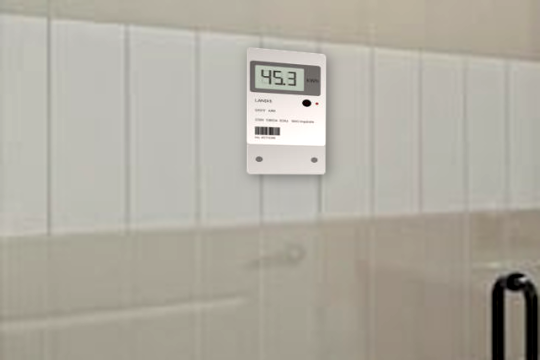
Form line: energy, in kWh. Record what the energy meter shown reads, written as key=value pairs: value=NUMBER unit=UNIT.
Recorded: value=45.3 unit=kWh
